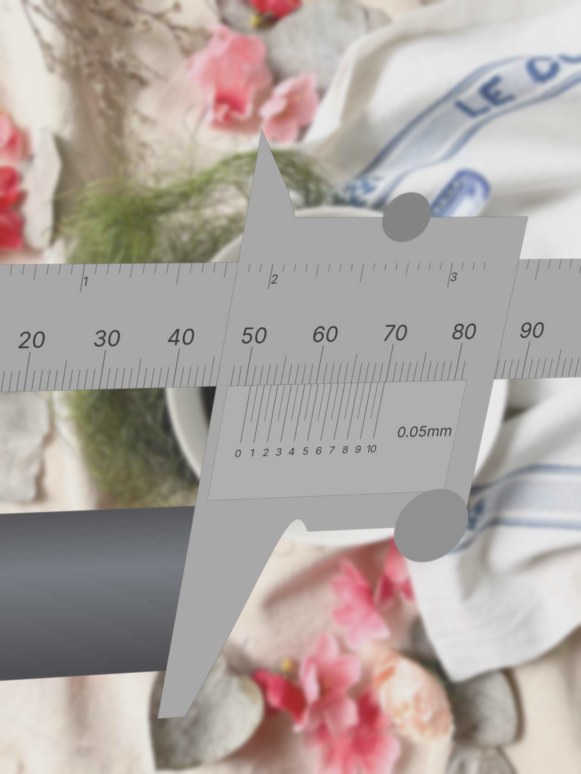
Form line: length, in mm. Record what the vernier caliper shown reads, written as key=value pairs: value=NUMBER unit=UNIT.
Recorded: value=50.8 unit=mm
